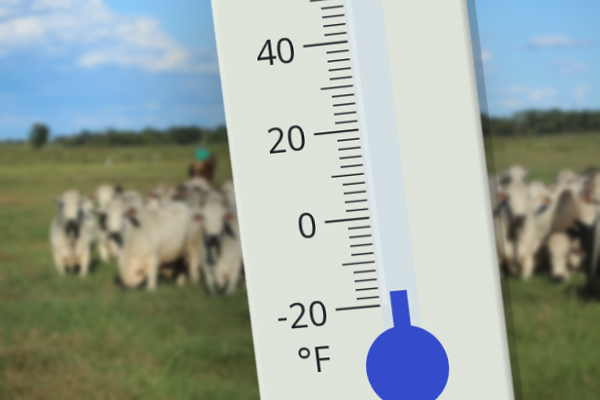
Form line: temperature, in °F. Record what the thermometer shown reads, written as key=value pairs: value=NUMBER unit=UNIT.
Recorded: value=-17 unit=°F
